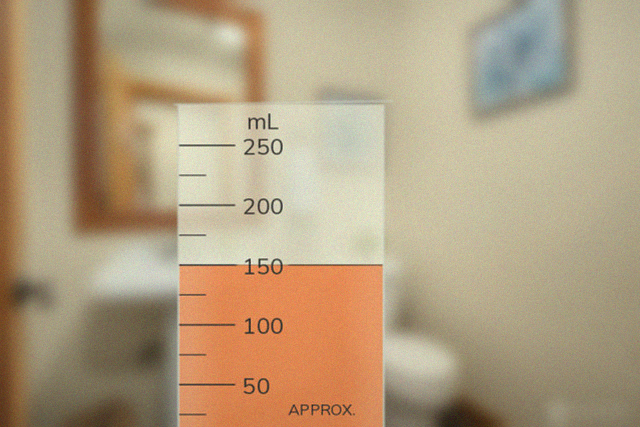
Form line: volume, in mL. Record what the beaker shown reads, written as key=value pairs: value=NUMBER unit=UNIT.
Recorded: value=150 unit=mL
